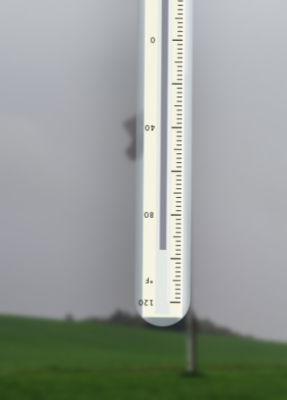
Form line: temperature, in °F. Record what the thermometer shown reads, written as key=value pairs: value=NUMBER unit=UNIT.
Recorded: value=96 unit=°F
